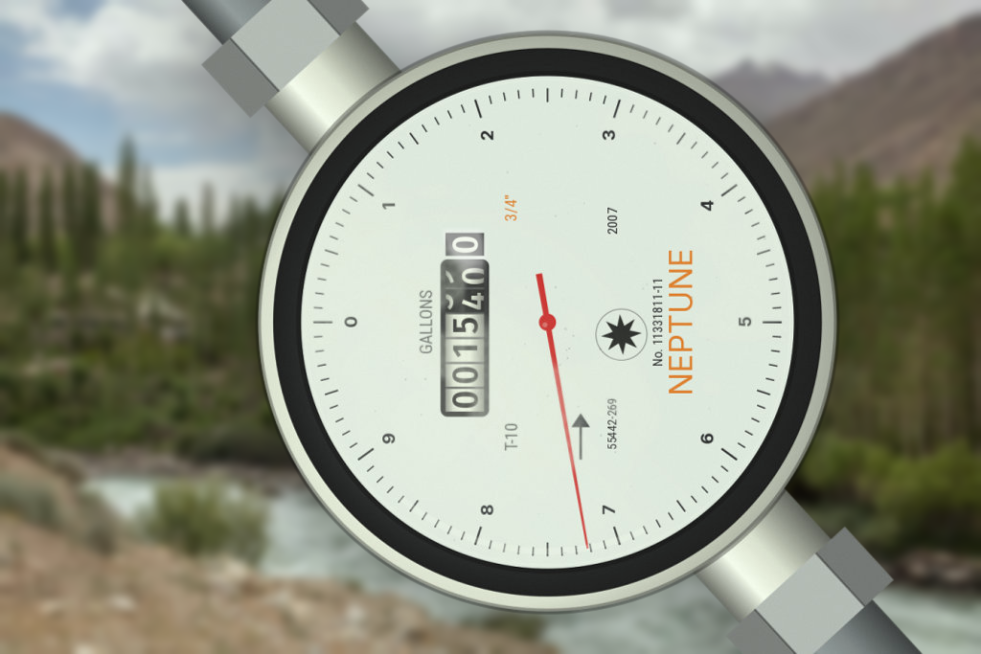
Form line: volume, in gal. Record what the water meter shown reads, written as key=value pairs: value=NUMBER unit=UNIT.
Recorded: value=15397.2 unit=gal
